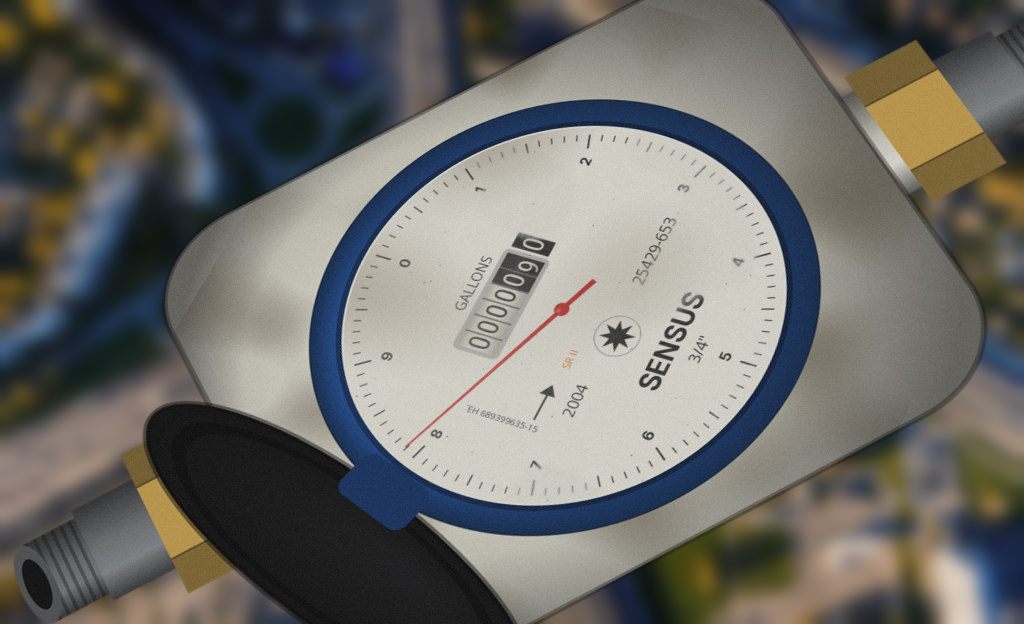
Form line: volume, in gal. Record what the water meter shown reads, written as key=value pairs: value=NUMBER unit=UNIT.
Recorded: value=88.1 unit=gal
